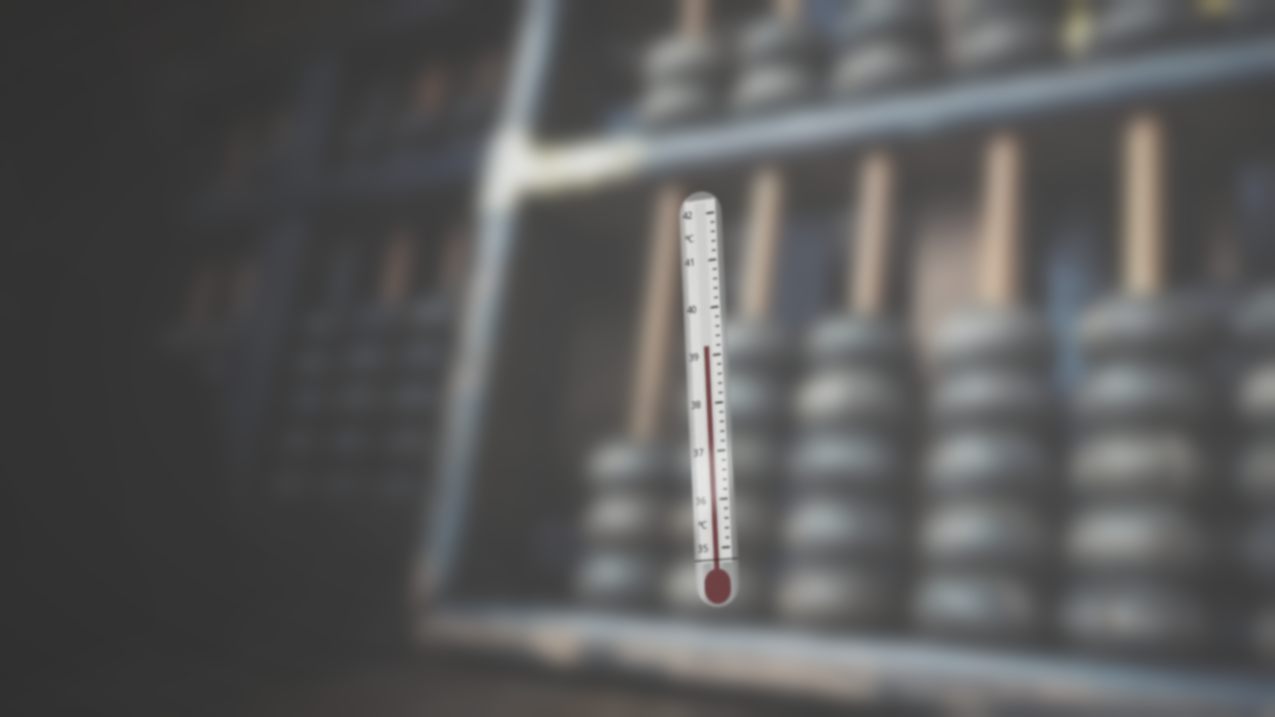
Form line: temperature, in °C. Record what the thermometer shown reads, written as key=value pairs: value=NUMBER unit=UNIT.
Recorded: value=39.2 unit=°C
